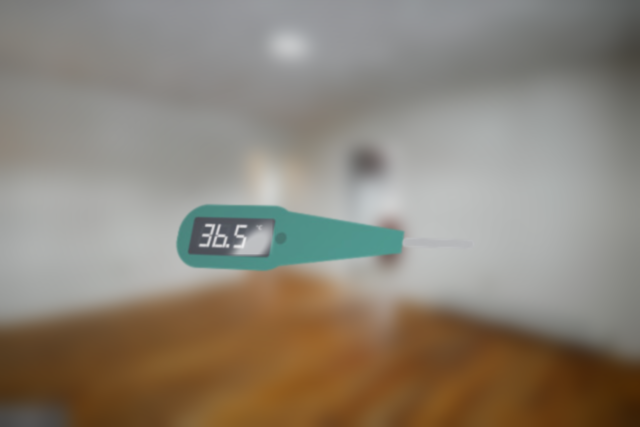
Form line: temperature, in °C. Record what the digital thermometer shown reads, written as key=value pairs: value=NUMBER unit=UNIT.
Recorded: value=36.5 unit=°C
